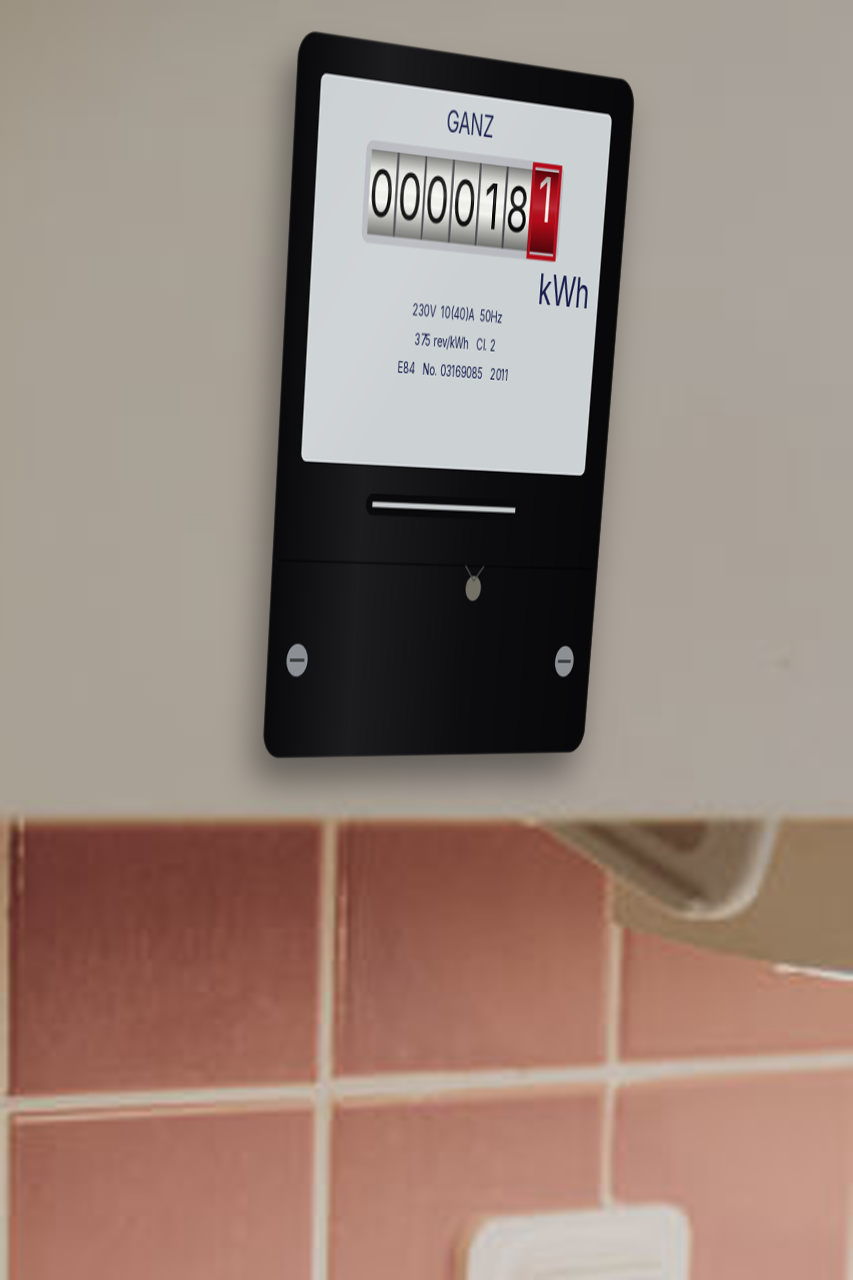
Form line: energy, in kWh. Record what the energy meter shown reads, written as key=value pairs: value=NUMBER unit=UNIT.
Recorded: value=18.1 unit=kWh
